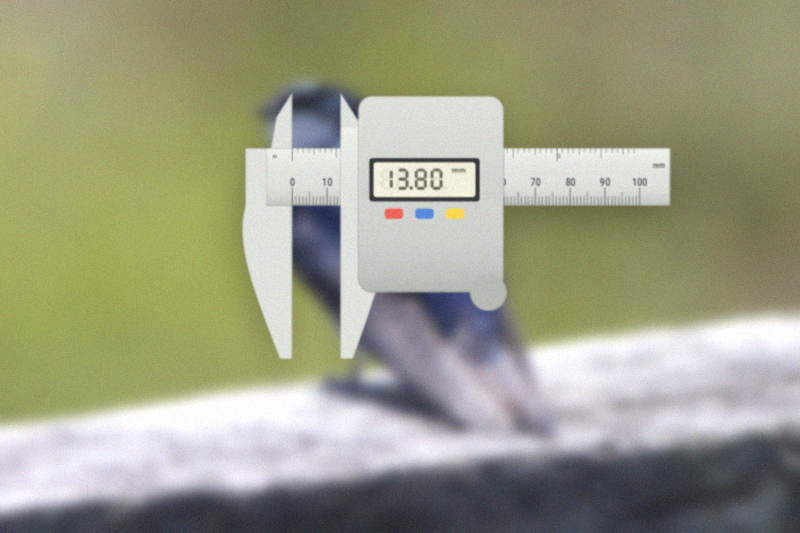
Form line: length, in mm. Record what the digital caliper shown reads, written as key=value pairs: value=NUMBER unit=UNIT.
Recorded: value=13.80 unit=mm
